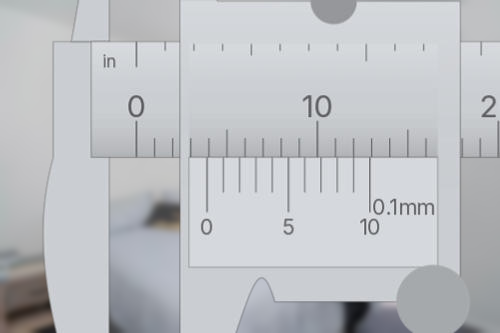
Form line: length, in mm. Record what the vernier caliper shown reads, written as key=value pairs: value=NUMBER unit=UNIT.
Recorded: value=3.9 unit=mm
